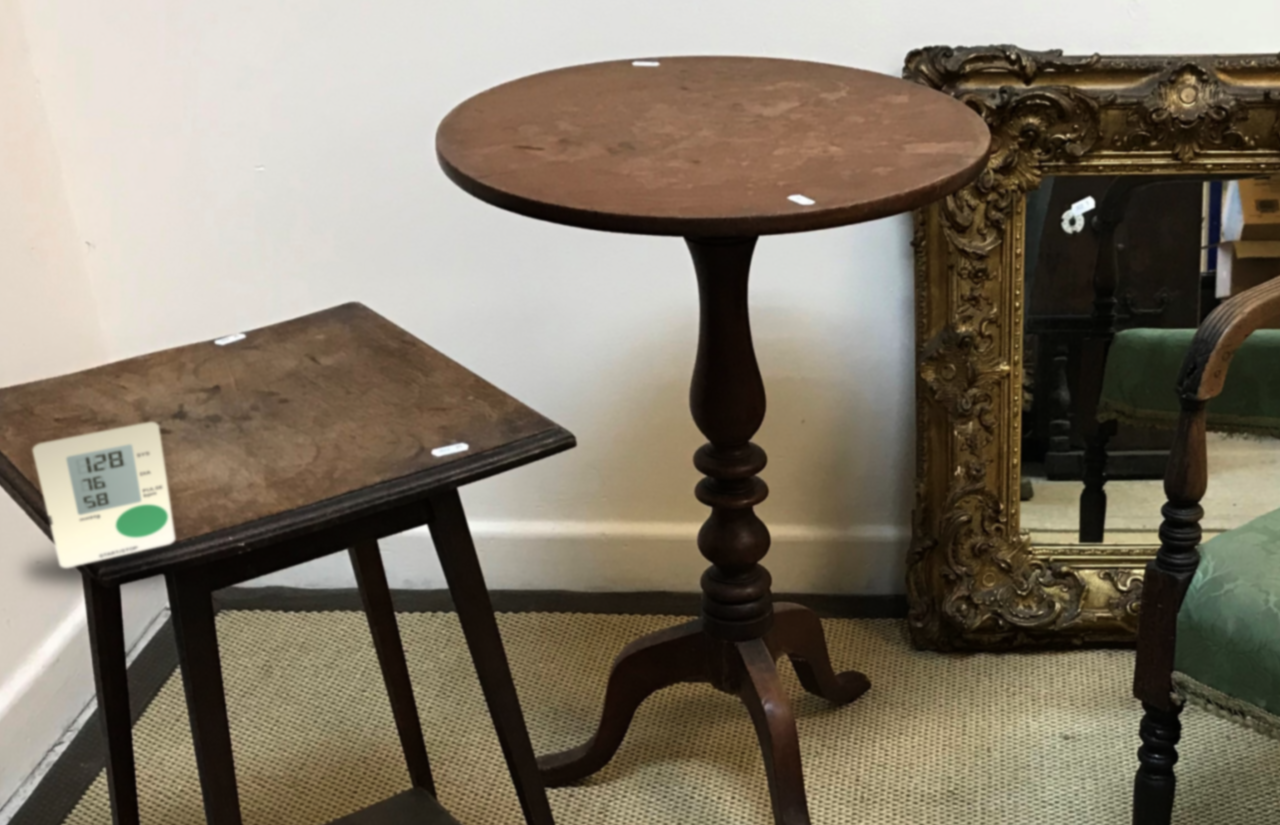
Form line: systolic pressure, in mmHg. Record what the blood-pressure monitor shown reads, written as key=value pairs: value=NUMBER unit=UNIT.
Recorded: value=128 unit=mmHg
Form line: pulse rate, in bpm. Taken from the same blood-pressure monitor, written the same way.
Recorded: value=58 unit=bpm
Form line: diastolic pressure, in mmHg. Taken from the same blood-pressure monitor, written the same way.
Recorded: value=76 unit=mmHg
